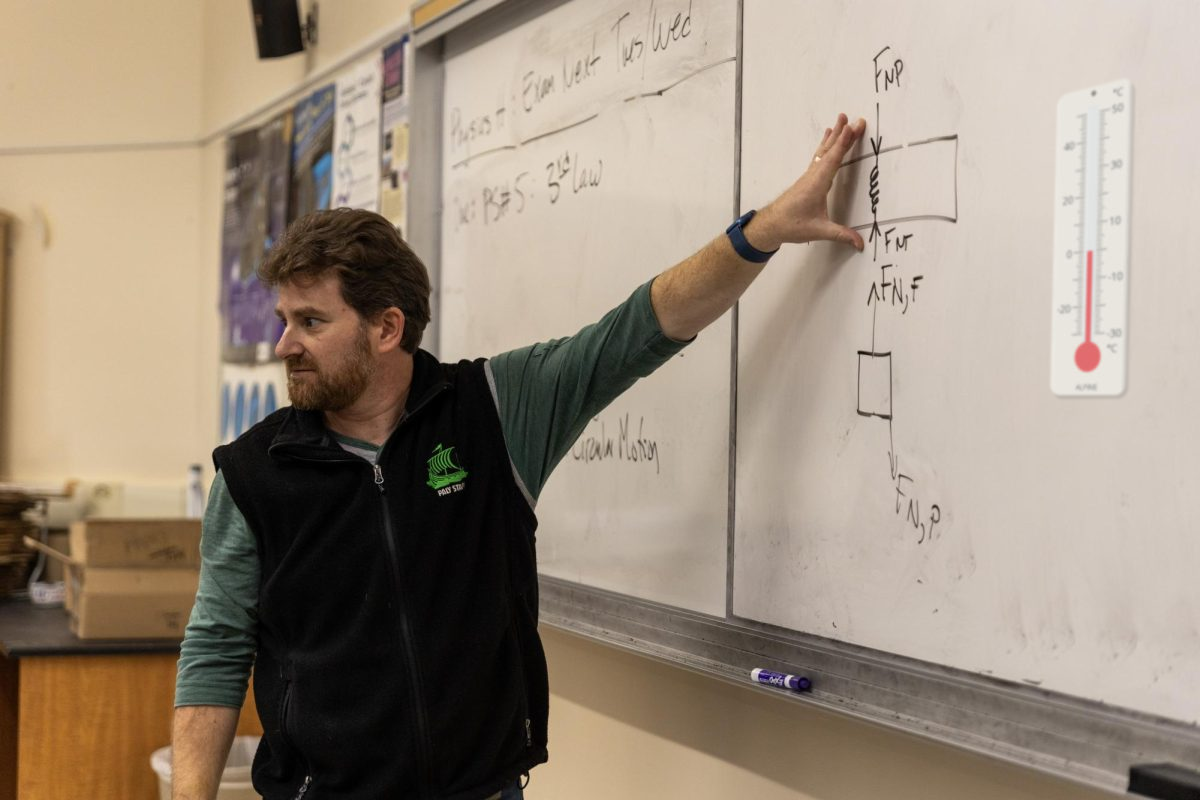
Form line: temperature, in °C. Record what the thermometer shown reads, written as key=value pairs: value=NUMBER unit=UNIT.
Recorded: value=0 unit=°C
